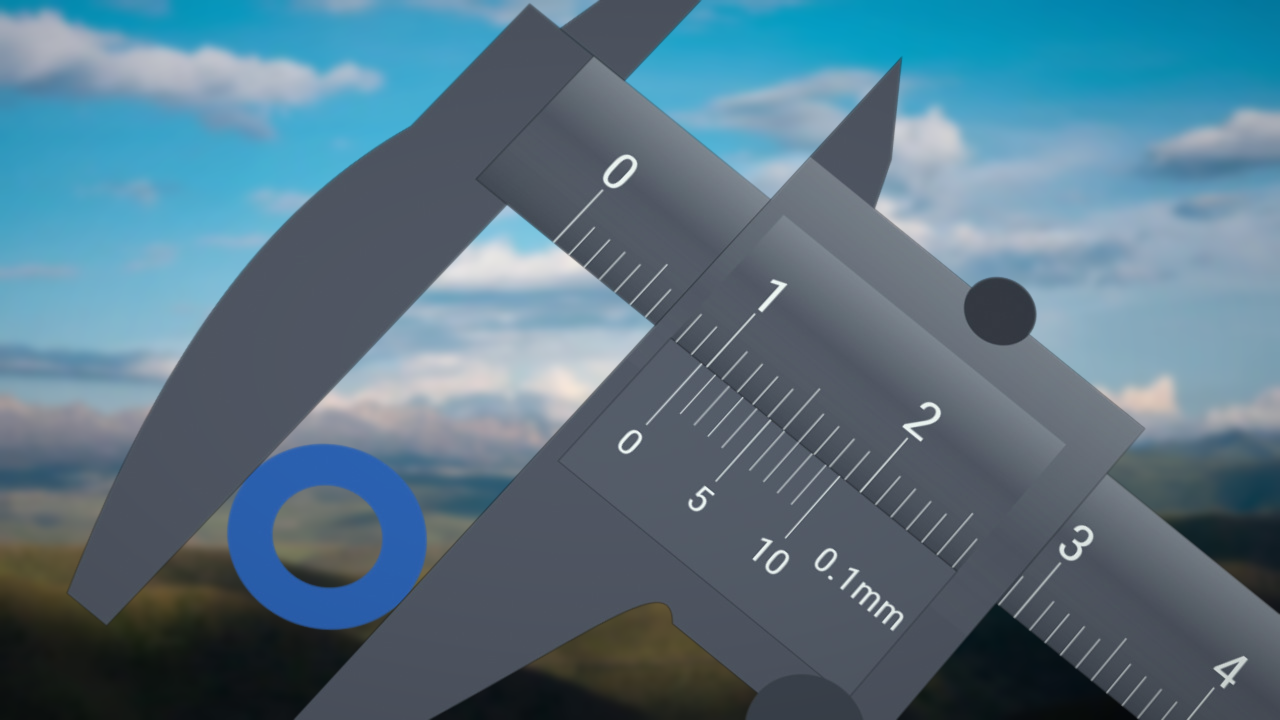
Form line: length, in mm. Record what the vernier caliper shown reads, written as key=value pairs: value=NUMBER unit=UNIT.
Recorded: value=9.7 unit=mm
